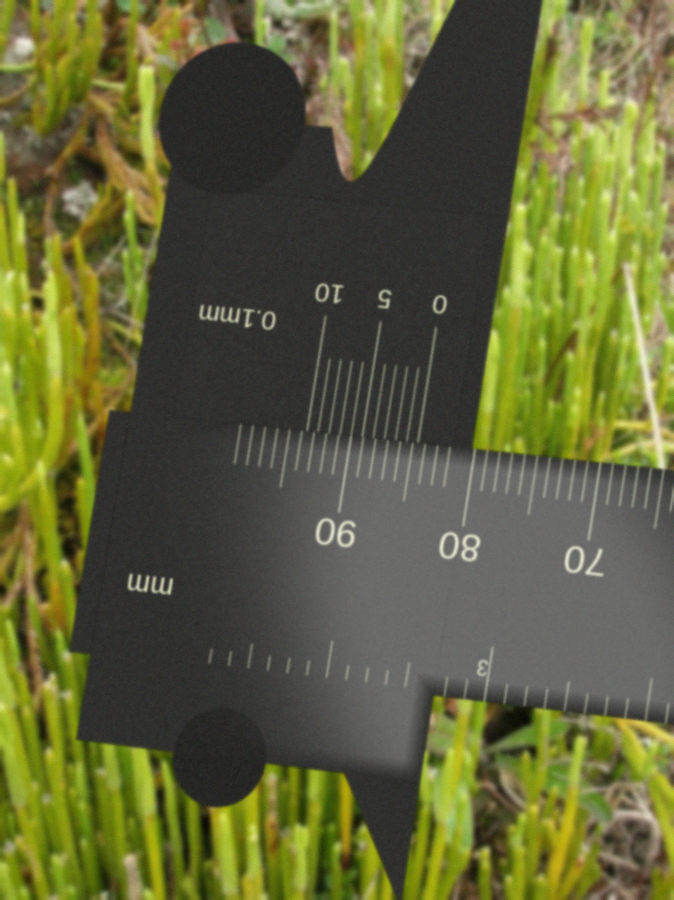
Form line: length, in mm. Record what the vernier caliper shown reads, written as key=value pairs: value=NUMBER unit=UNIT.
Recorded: value=84.6 unit=mm
